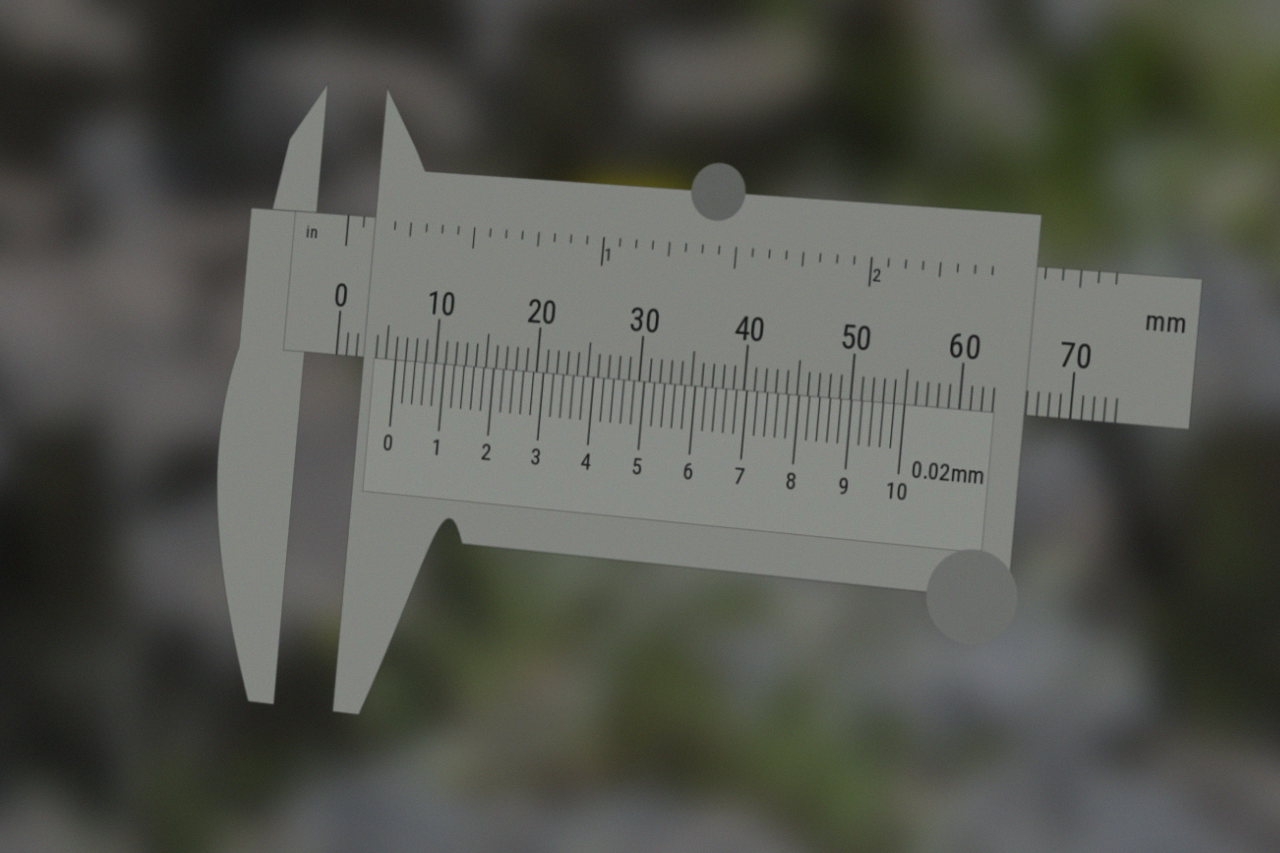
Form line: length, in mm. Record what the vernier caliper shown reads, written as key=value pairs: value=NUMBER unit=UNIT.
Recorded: value=6.0 unit=mm
